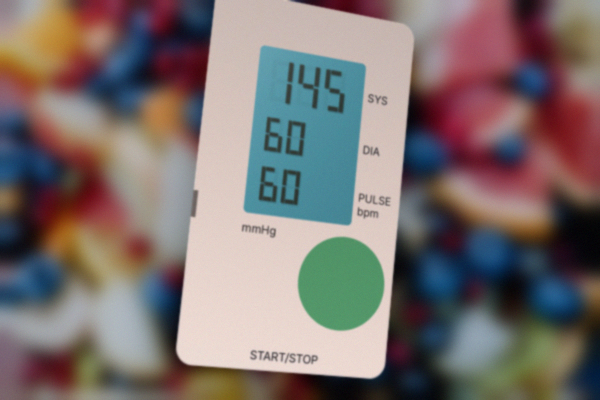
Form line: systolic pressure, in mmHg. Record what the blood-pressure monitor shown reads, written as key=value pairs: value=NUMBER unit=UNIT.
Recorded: value=145 unit=mmHg
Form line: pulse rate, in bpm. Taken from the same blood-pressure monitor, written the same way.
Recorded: value=60 unit=bpm
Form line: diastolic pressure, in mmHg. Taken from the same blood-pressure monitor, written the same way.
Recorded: value=60 unit=mmHg
